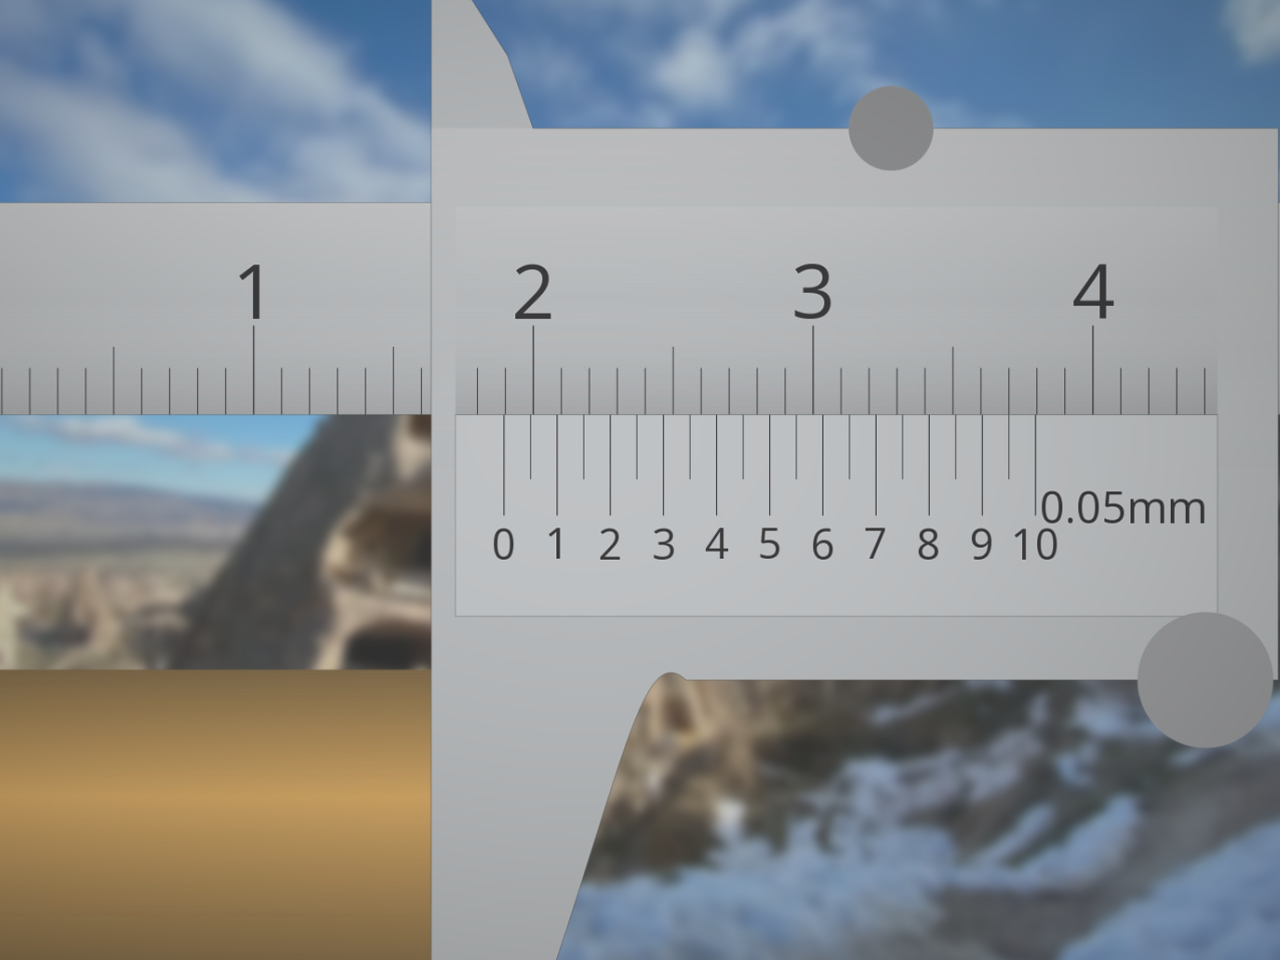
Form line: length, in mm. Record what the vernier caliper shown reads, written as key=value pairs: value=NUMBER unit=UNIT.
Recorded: value=18.95 unit=mm
